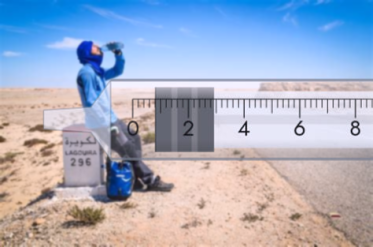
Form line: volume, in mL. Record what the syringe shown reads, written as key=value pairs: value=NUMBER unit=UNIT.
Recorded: value=0.8 unit=mL
